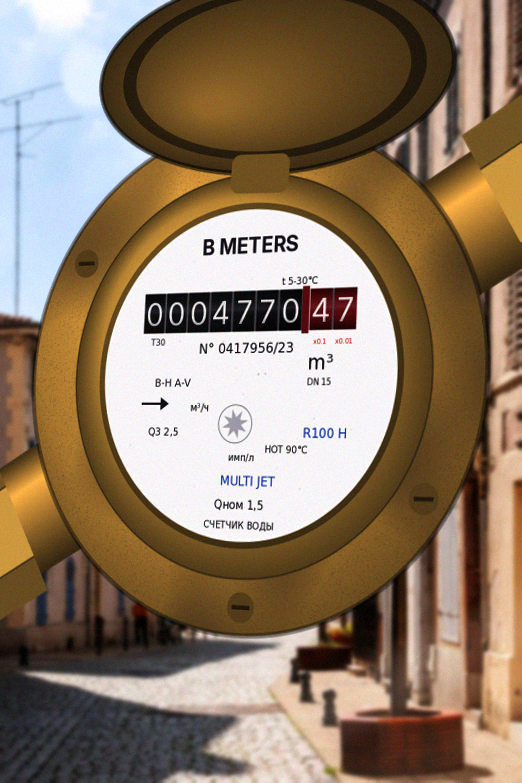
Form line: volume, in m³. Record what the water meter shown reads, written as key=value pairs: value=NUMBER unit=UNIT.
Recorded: value=4770.47 unit=m³
